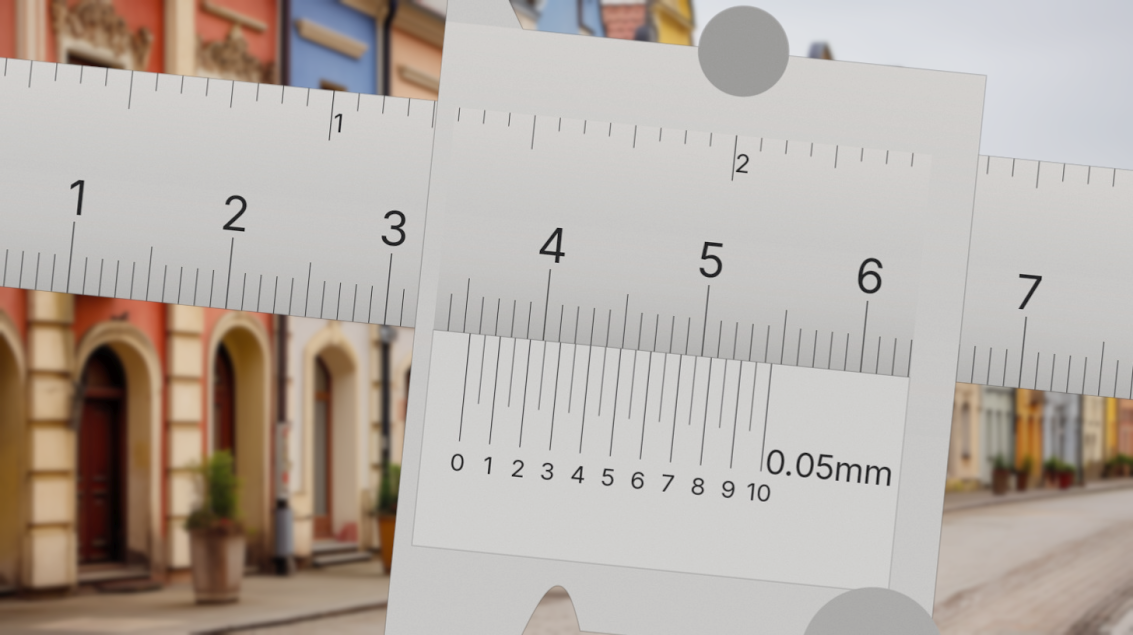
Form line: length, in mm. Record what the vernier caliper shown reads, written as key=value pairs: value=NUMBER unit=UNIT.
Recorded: value=35.4 unit=mm
